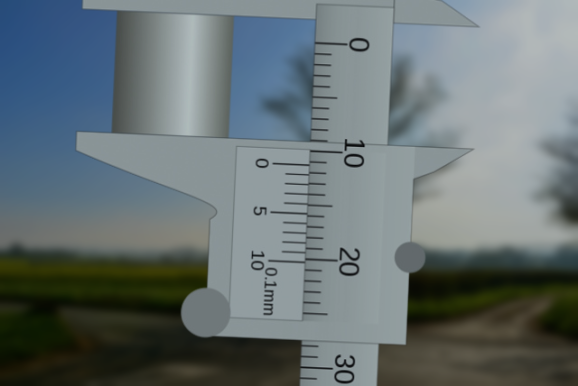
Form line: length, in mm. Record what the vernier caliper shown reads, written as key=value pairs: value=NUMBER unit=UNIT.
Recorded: value=11.3 unit=mm
